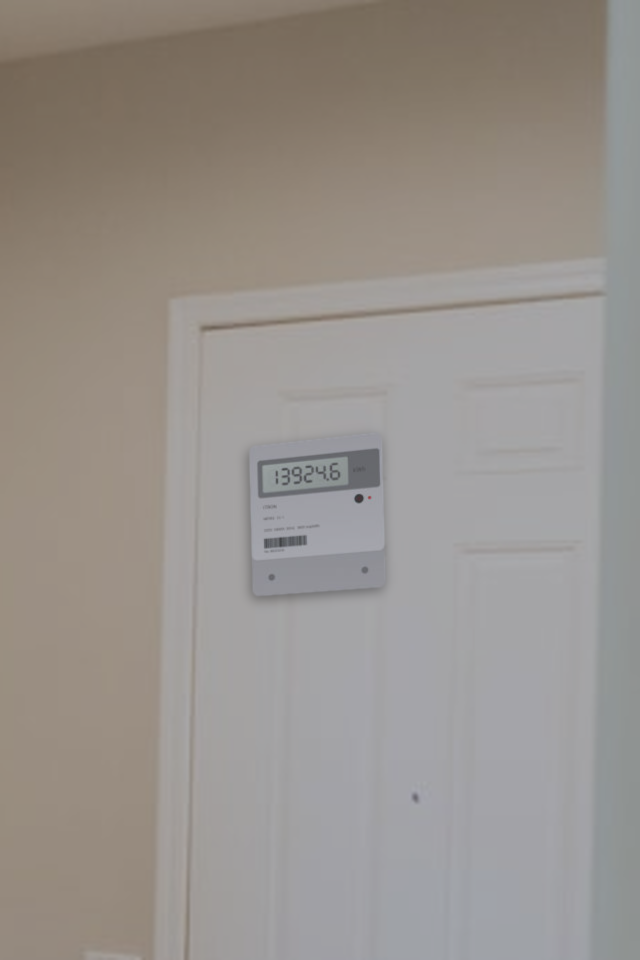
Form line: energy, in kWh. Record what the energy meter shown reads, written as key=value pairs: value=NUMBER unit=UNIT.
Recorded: value=13924.6 unit=kWh
